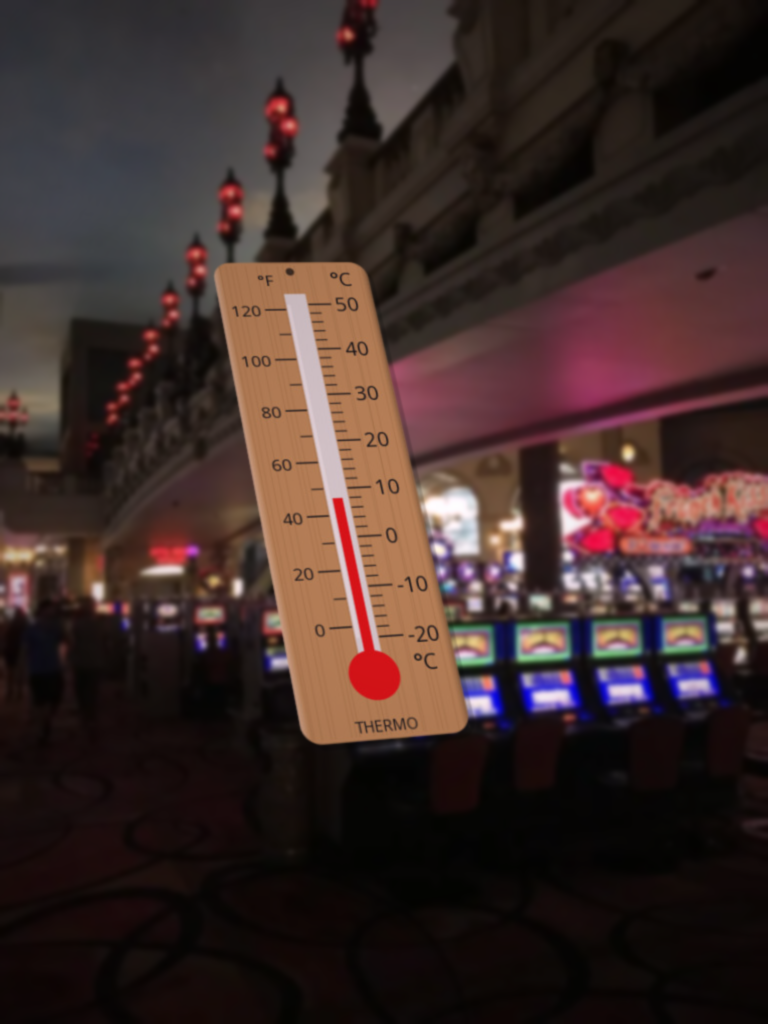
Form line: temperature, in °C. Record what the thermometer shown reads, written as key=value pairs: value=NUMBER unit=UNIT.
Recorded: value=8 unit=°C
